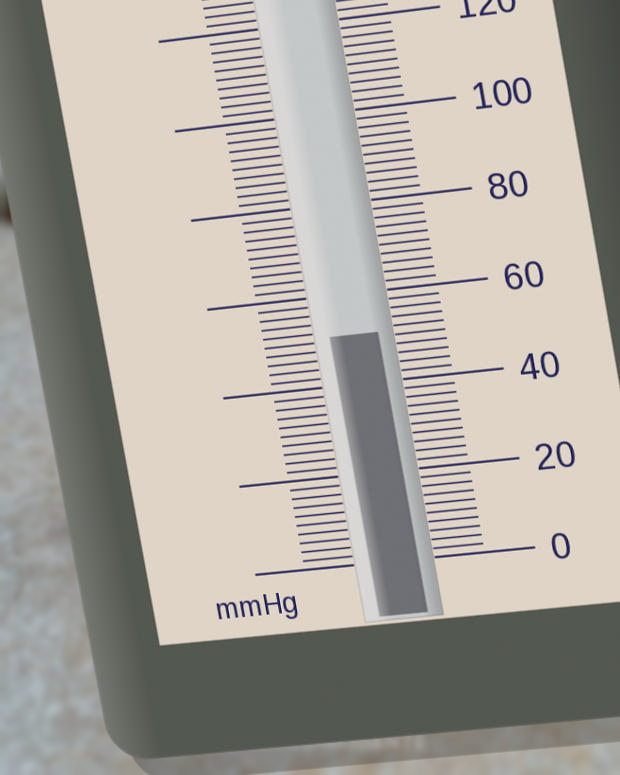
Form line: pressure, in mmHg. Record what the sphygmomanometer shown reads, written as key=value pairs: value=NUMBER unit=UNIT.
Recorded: value=51 unit=mmHg
